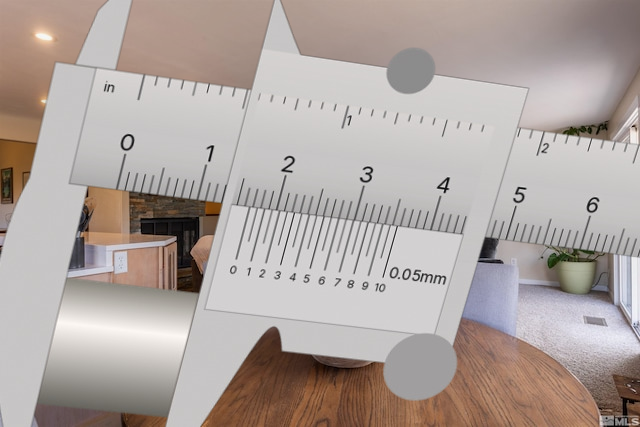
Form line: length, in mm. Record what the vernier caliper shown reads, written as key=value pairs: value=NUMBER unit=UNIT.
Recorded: value=16.6 unit=mm
